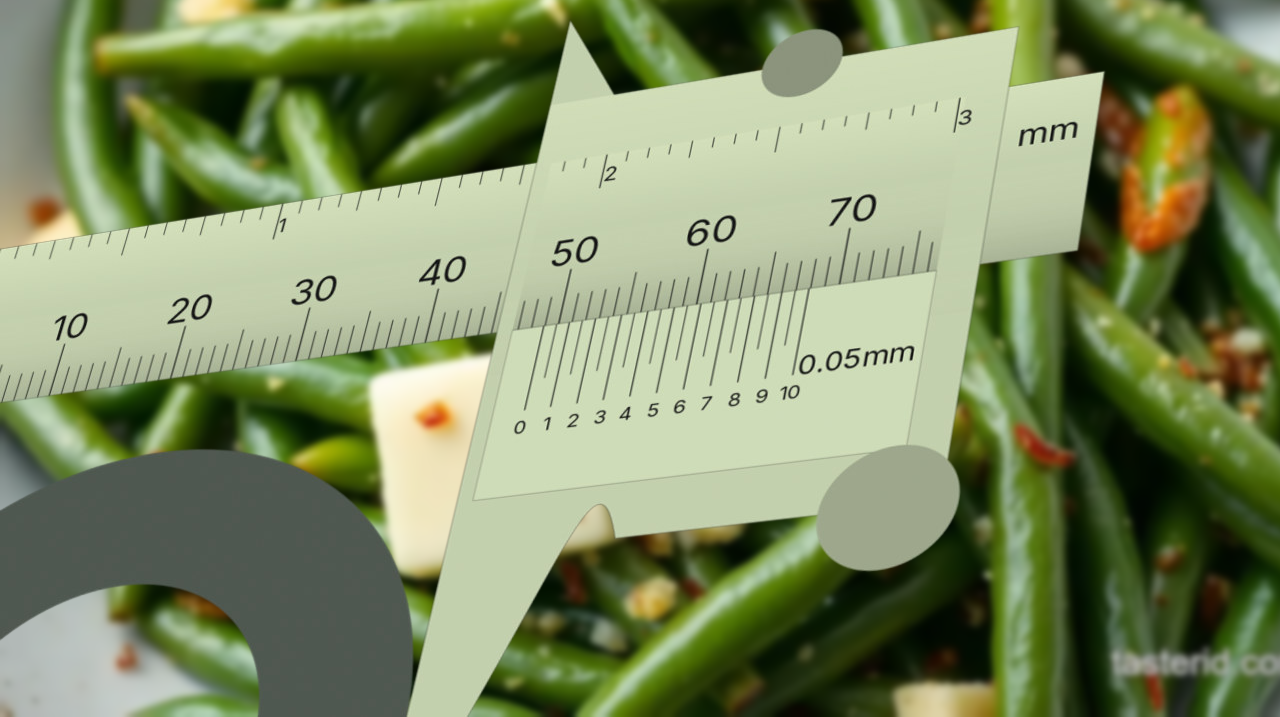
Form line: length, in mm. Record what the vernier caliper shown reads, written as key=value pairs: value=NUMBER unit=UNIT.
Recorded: value=48.9 unit=mm
